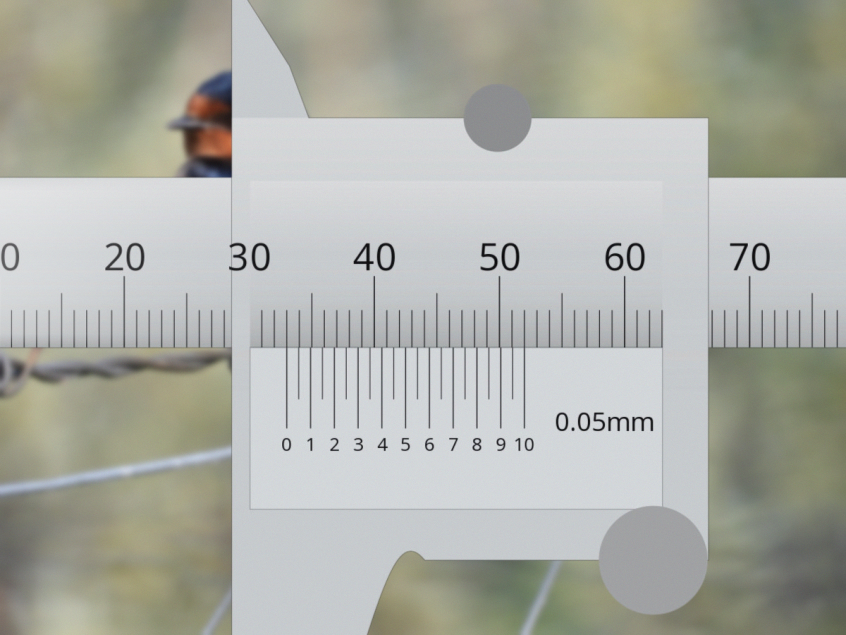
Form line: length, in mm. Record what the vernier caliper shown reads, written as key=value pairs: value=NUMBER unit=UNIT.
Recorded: value=33.0 unit=mm
